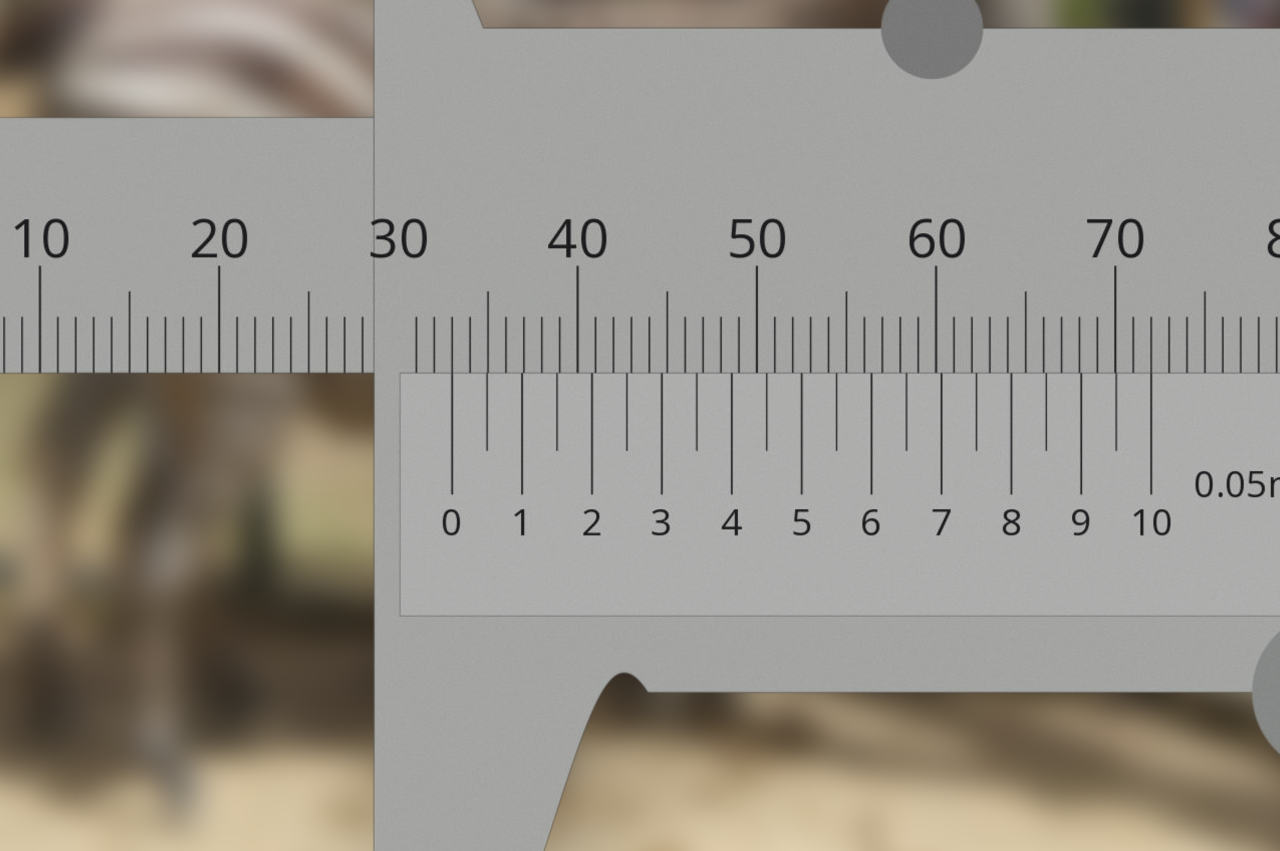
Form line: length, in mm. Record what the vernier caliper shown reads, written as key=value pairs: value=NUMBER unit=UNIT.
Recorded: value=33.0 unit=mm
